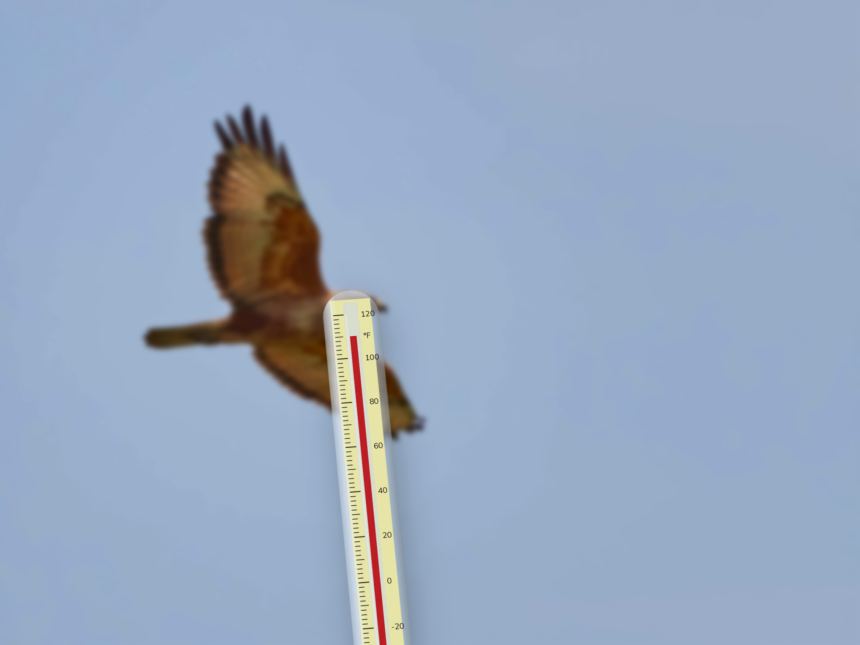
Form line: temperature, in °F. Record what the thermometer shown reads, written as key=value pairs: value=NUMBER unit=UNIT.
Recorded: value=110 unit=°F
